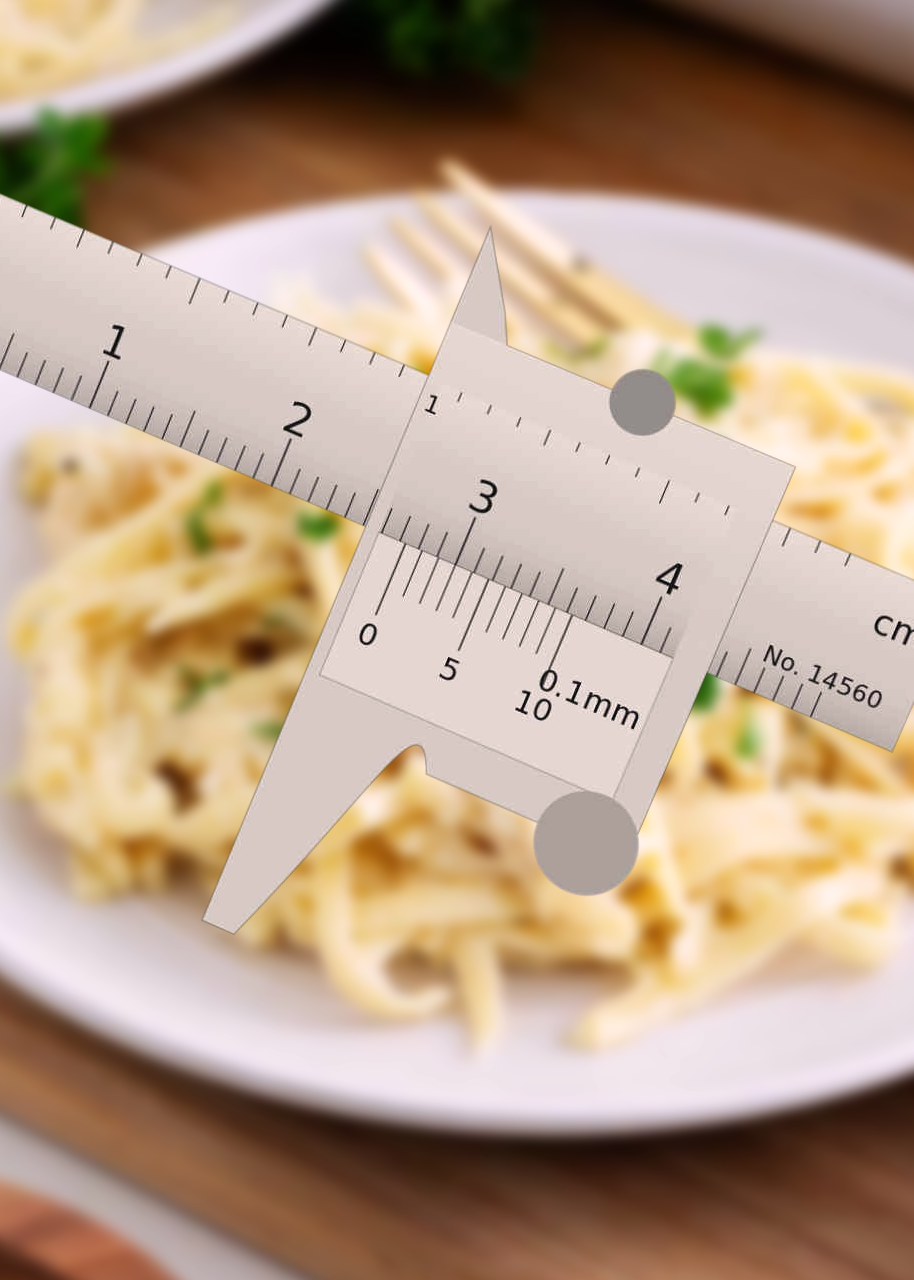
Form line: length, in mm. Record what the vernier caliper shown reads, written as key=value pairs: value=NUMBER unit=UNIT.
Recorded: value=27.3 unit=mm
